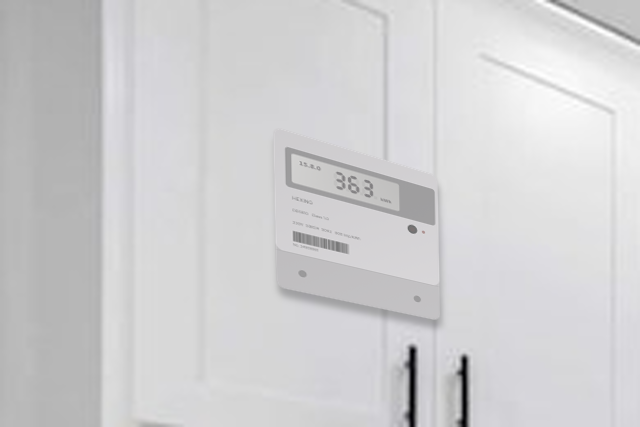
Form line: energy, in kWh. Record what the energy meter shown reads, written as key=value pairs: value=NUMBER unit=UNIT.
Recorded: value=363 unit=kWh
